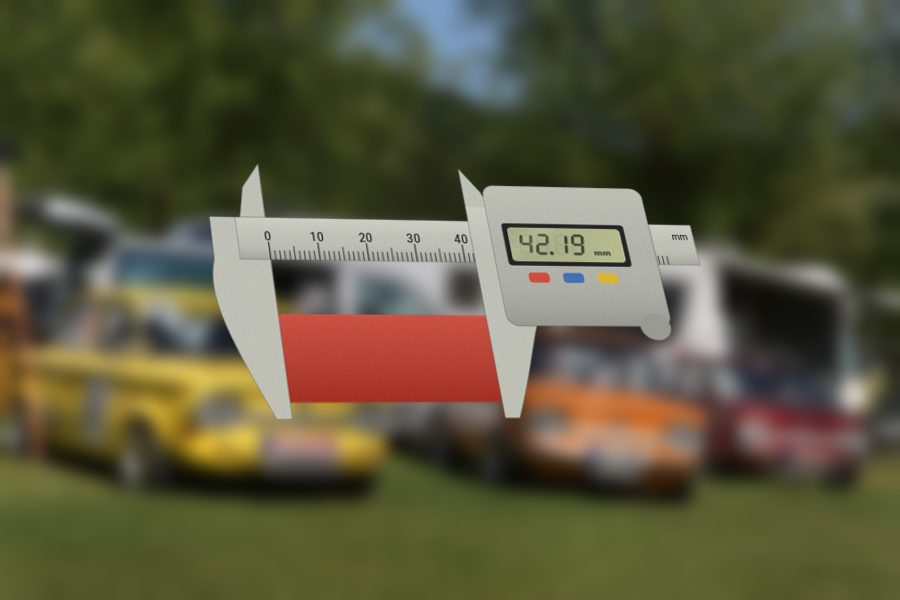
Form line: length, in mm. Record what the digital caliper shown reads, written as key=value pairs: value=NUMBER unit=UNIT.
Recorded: value=42.19 unit=mm
